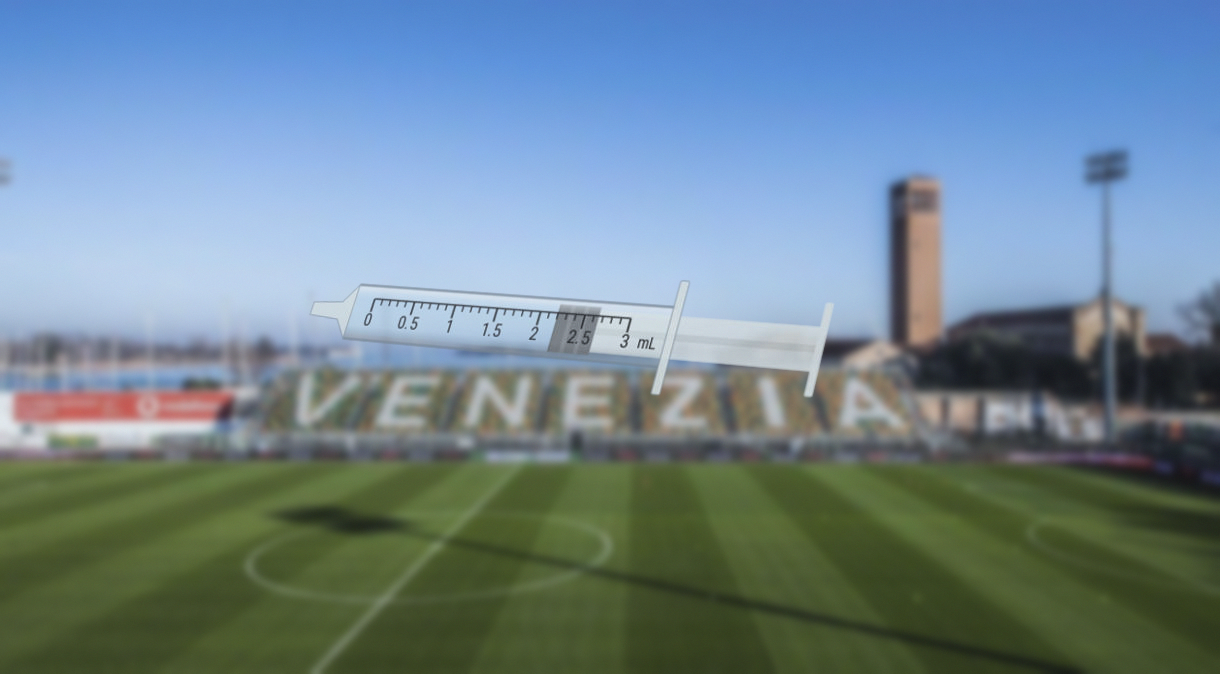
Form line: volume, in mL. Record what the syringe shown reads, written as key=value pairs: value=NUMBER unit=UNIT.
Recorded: value=2.2 unit=mL
